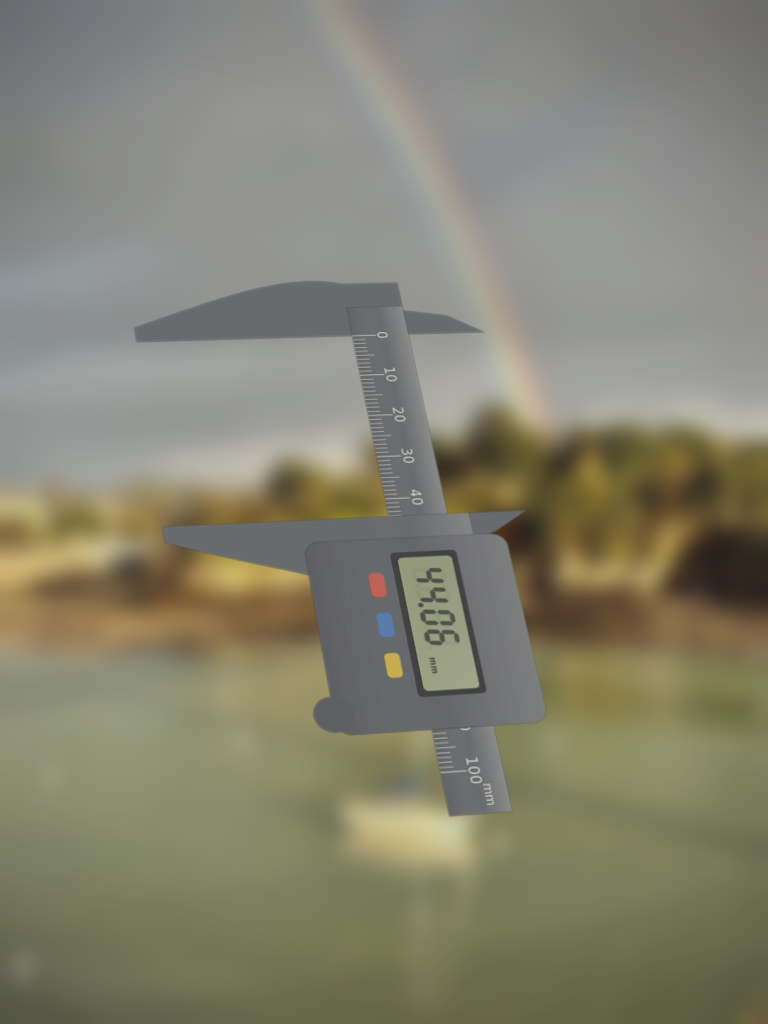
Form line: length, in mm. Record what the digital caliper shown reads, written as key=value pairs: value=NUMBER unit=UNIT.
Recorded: value=44.06 unit=mm
